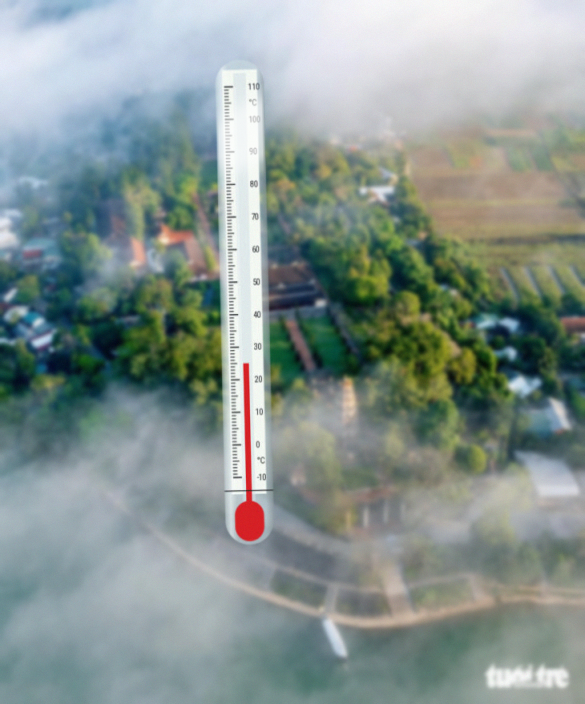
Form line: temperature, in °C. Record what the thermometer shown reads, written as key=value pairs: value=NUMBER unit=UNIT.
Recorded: value=25 unit=°C
